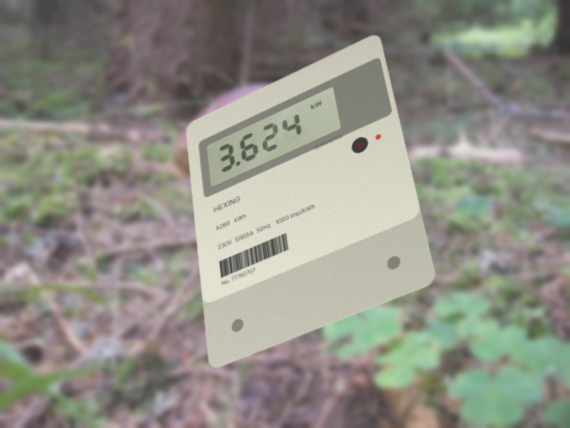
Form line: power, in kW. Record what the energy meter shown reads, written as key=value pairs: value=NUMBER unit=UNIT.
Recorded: value=3.624 unit=kW
